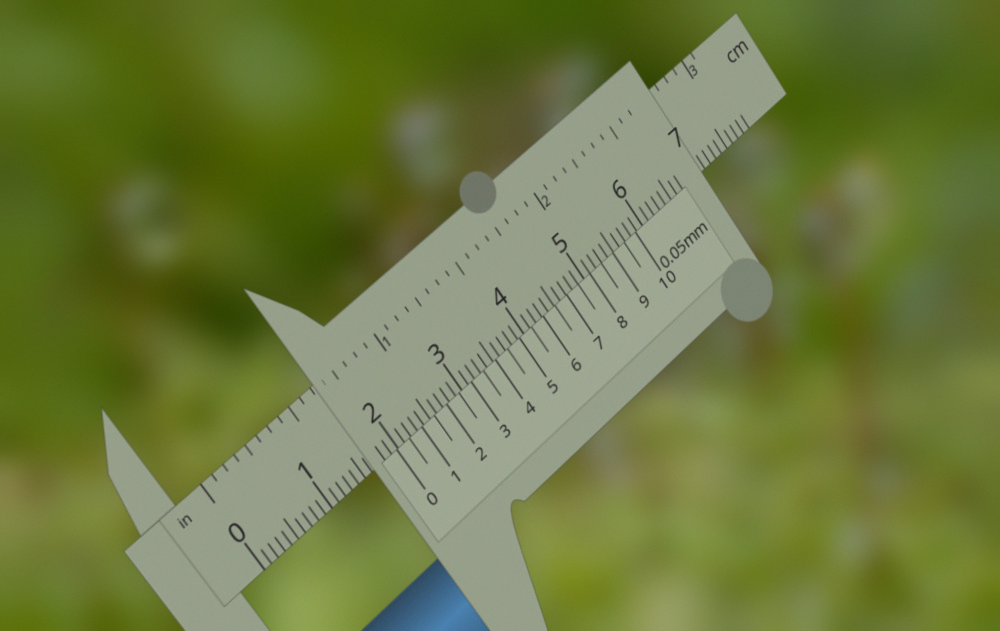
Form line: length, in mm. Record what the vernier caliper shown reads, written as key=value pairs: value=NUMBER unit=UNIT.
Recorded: value=19.8 unit=mm
